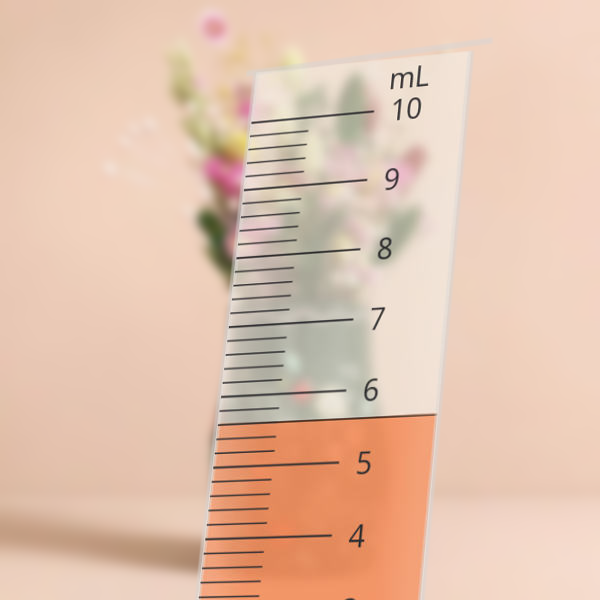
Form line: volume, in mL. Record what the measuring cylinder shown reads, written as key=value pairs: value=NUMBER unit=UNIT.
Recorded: value=5.6 unit=mL
